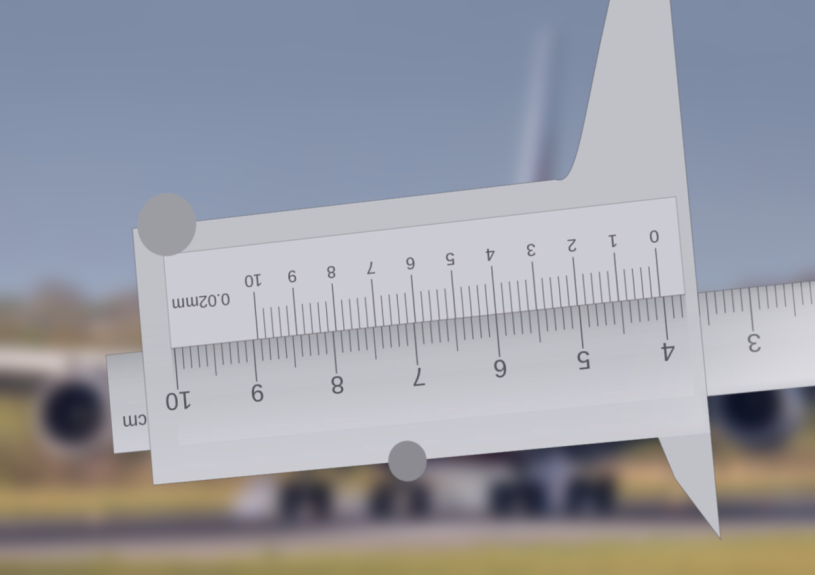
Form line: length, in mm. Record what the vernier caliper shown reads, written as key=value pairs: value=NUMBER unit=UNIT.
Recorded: value=40.4 unit=mm
